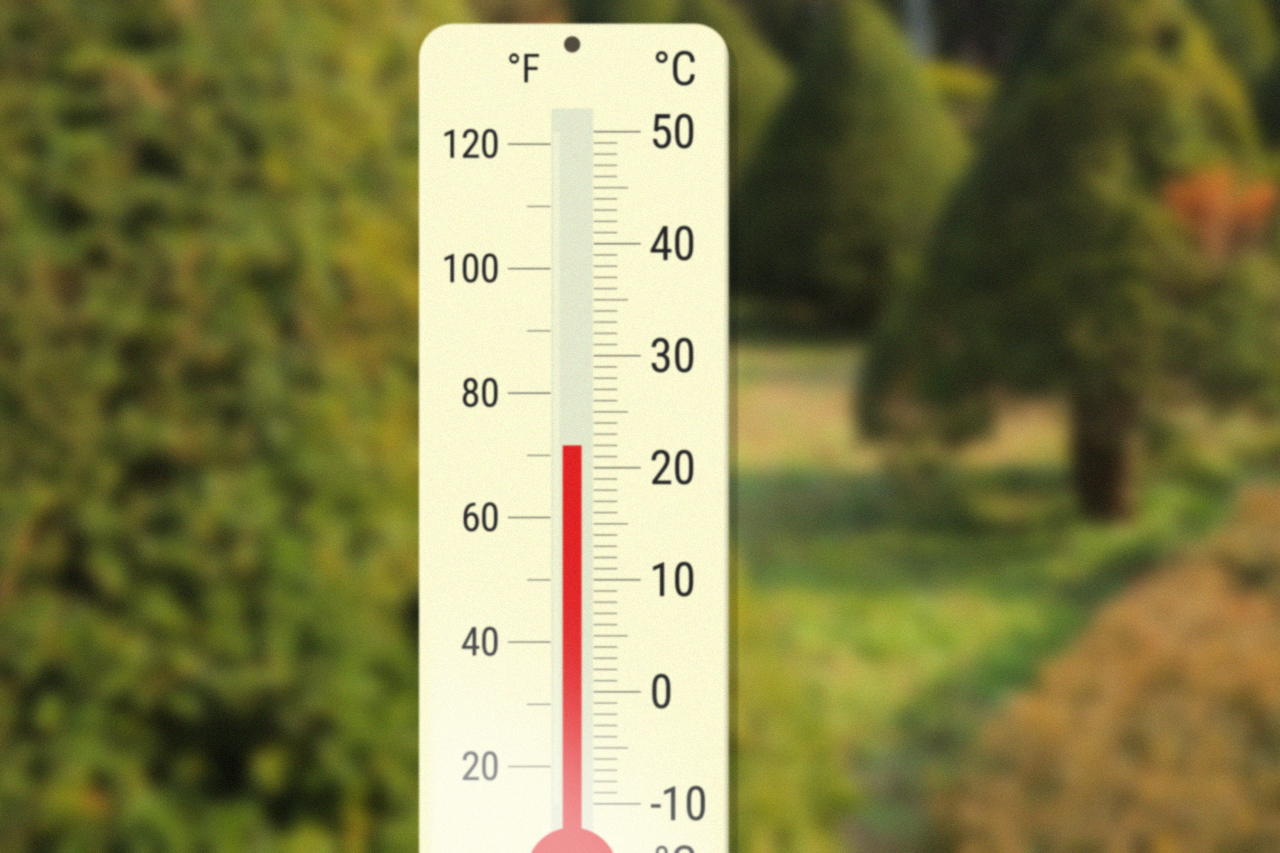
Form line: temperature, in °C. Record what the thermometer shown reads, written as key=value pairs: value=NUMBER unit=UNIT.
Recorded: value=22 unit=°C
